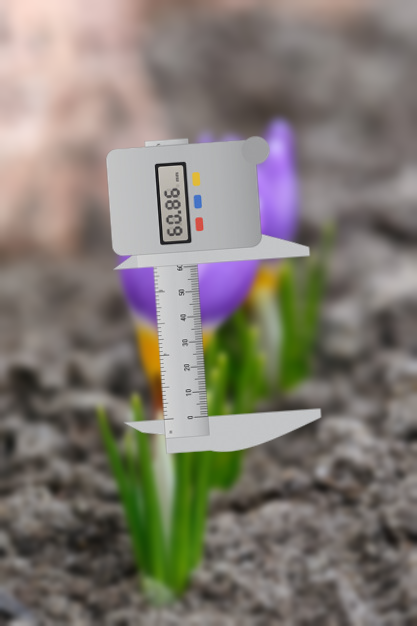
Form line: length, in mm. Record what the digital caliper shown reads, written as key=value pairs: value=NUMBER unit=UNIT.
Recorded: value=60.86 unit=mm
